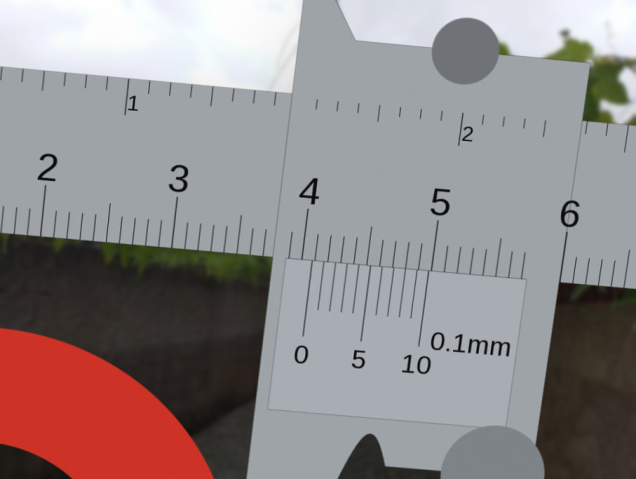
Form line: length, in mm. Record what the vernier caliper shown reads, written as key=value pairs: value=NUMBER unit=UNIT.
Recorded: value=40.8 unit=mm
